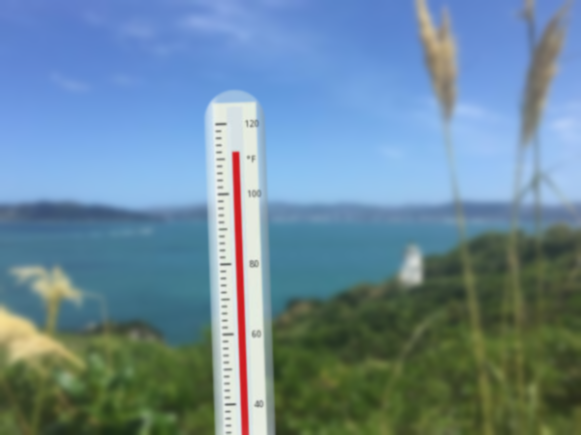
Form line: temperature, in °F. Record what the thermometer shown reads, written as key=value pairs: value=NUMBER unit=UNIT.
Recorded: value=112 unit=°F
